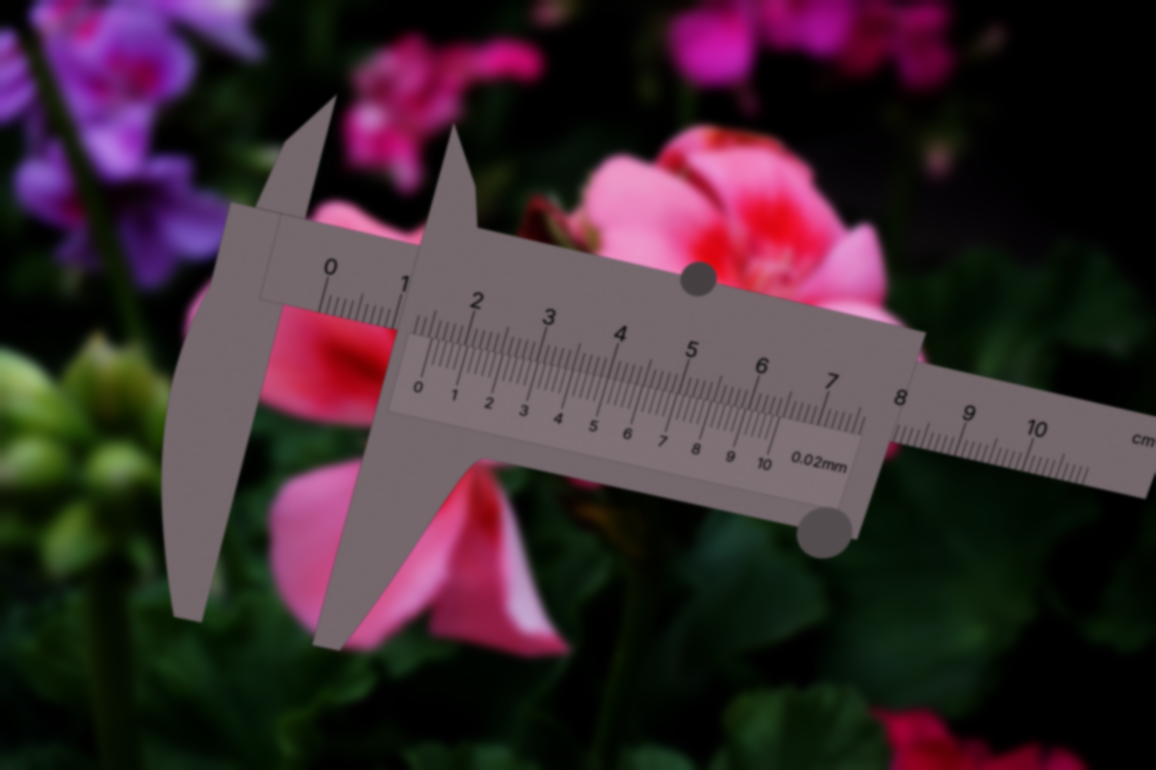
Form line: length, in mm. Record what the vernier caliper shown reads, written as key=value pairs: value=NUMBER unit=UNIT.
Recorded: value=15.5 unit=mm
